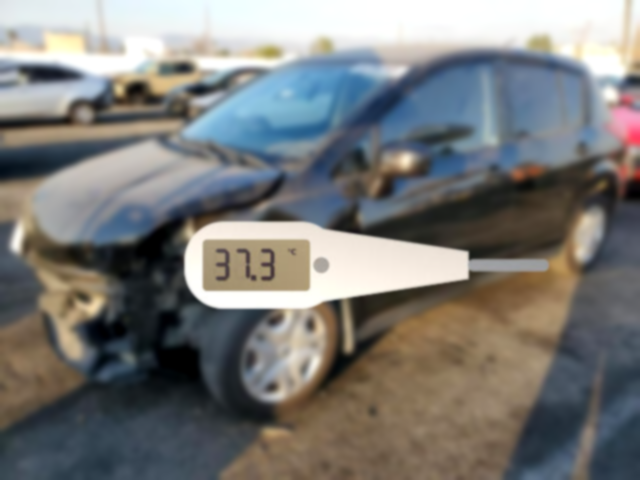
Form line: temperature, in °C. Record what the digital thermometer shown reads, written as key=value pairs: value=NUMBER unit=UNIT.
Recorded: value=37.3 unit=°C
